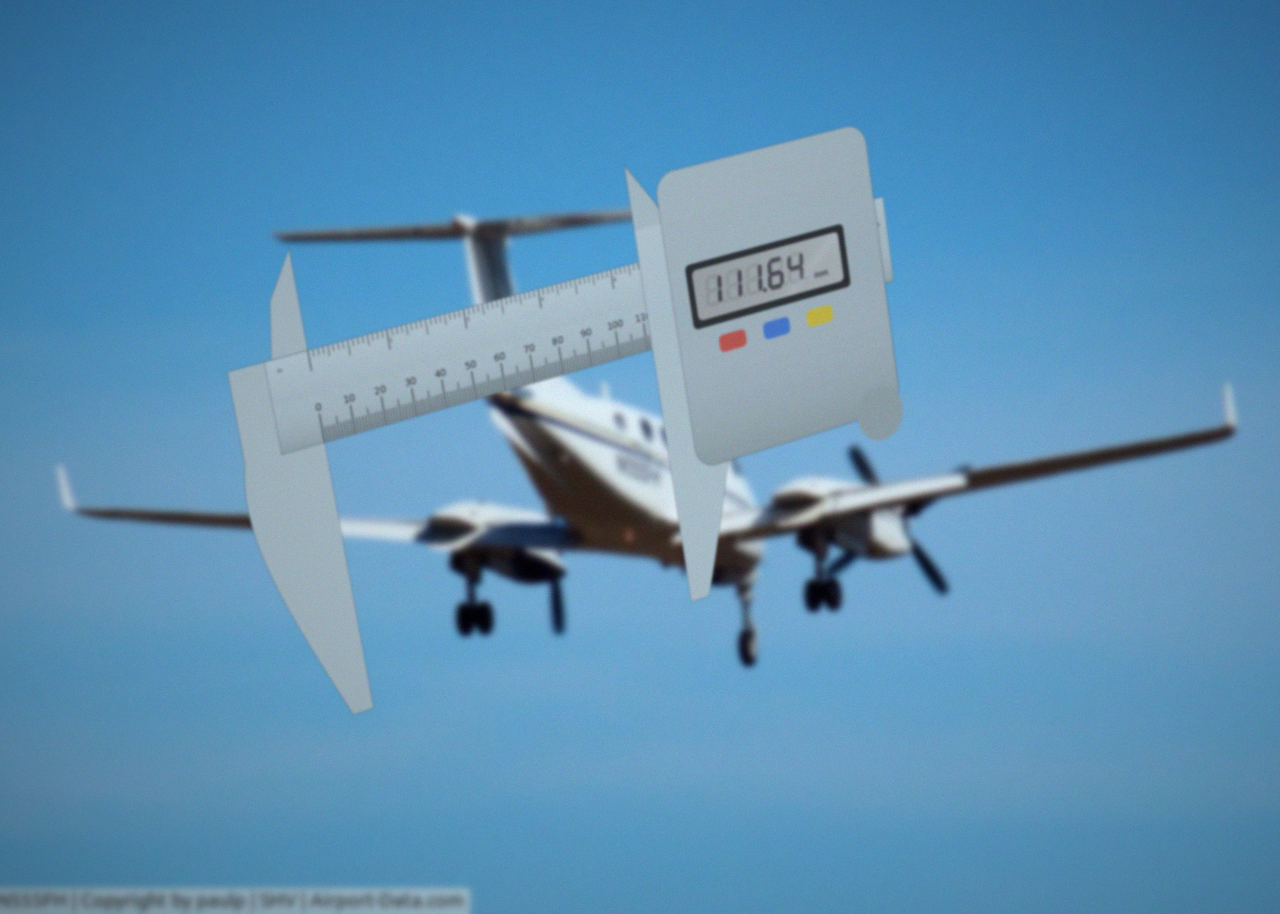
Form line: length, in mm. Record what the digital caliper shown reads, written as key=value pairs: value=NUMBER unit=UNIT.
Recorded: value=111.64 unit=mm
